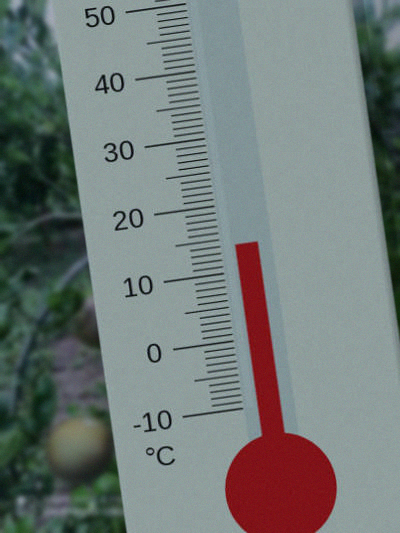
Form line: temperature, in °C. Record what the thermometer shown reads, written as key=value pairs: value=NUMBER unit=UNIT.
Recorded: value=14 unit=°C
